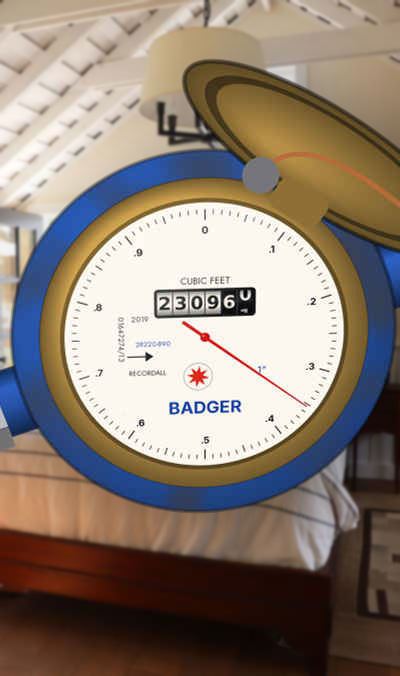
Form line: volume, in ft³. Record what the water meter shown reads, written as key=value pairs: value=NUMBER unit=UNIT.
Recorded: value=230960.35 unit=ft³
